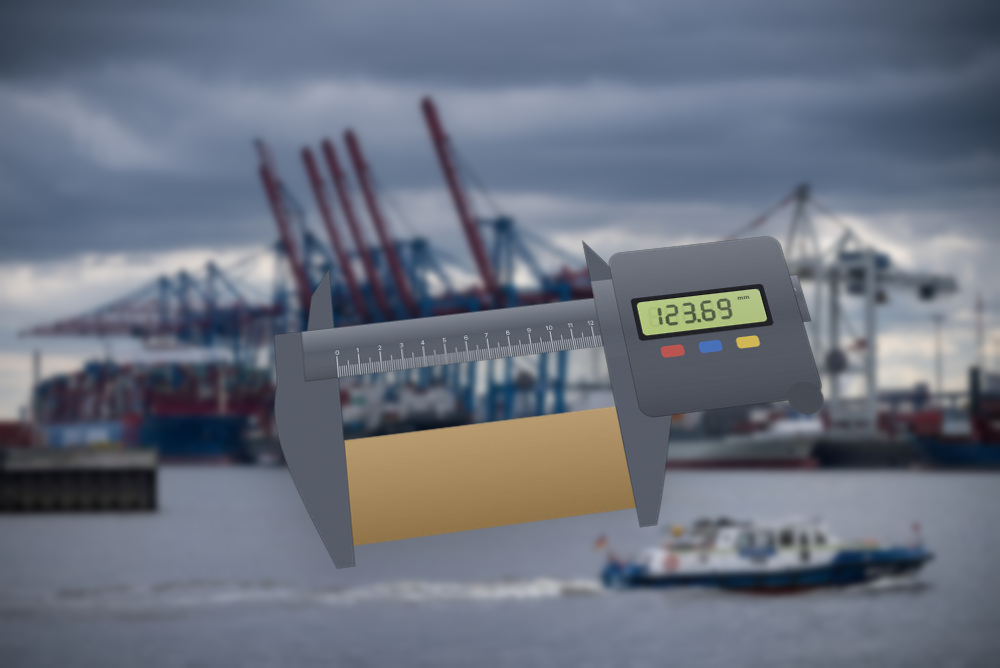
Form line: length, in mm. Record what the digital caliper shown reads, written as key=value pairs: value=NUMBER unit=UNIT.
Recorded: value=123.69 unit=mm
